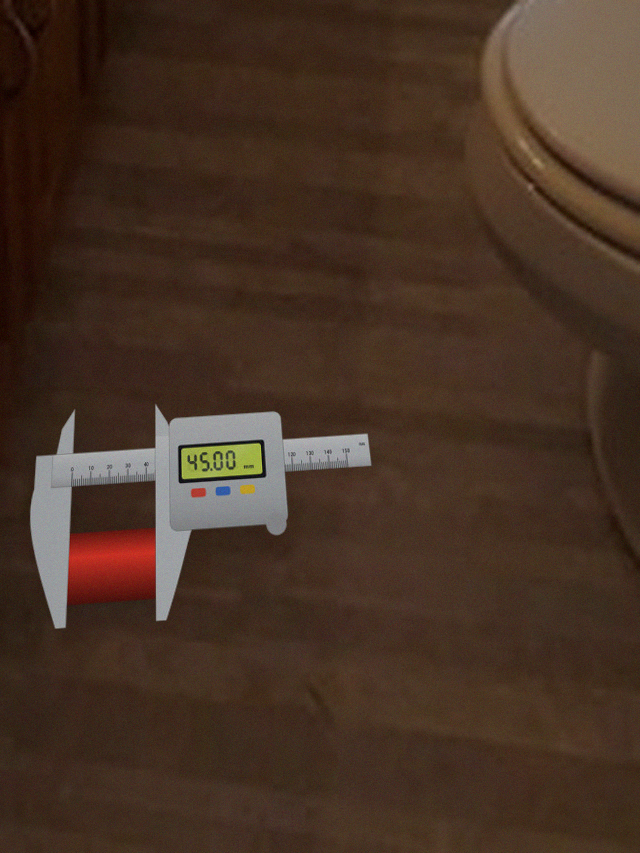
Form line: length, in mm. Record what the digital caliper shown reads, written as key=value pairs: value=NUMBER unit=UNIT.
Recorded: value=45.00 unit=mm
